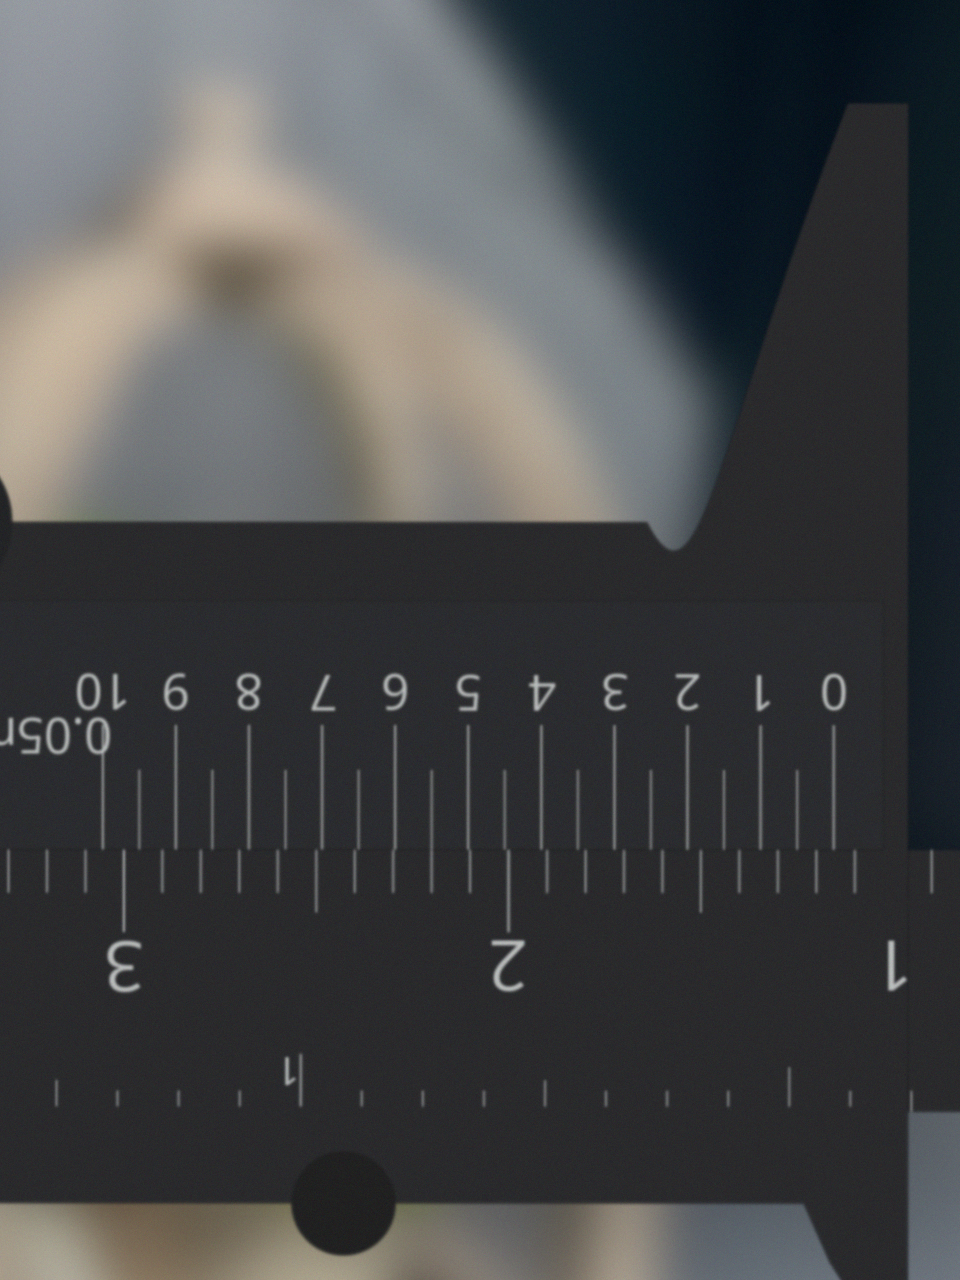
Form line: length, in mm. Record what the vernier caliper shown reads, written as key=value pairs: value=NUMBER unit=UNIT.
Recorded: value=11.55 unit=mm
